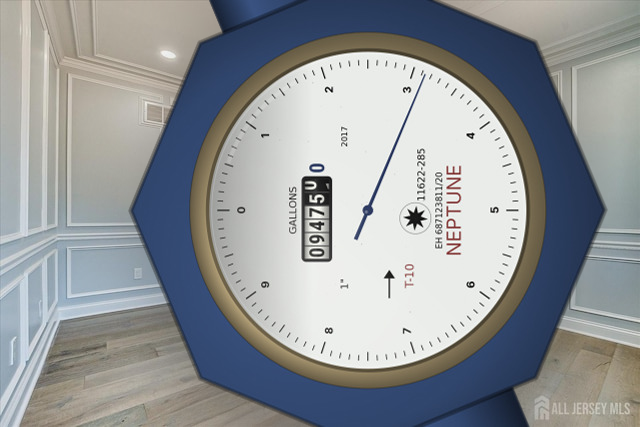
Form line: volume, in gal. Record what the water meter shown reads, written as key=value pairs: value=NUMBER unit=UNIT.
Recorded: value=947503.1 unit=gal
